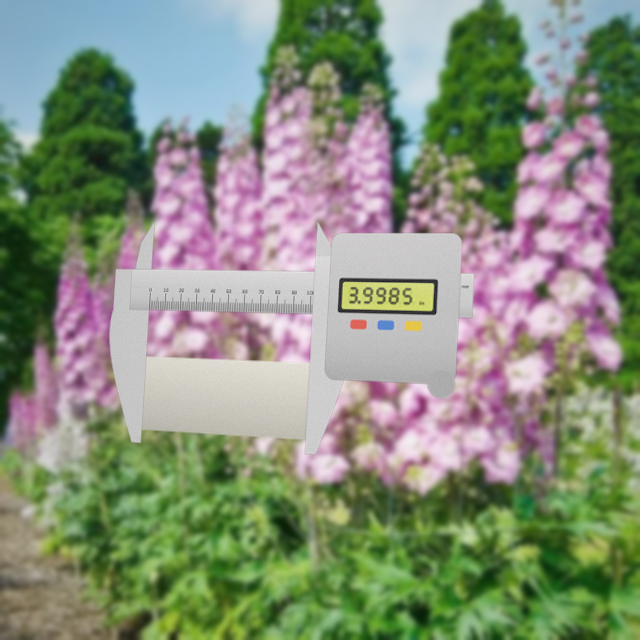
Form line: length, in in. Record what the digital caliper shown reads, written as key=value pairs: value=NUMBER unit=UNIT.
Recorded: value=3.9985 unit=in
